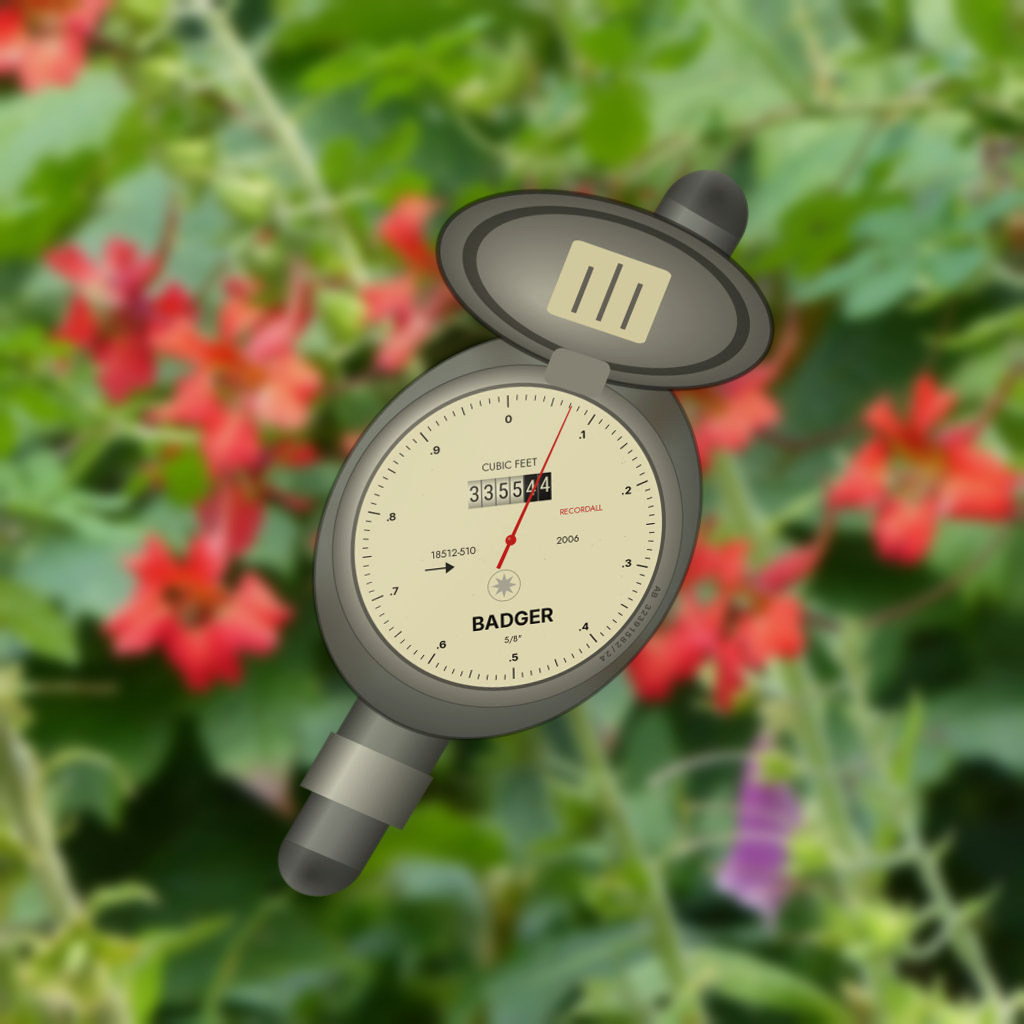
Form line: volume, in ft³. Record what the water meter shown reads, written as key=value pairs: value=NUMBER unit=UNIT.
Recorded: value=335544.07 unit=ft³
